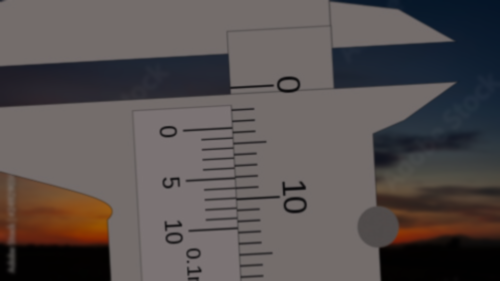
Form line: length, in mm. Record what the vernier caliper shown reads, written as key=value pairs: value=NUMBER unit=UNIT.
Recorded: value=3.6 unit=mm
